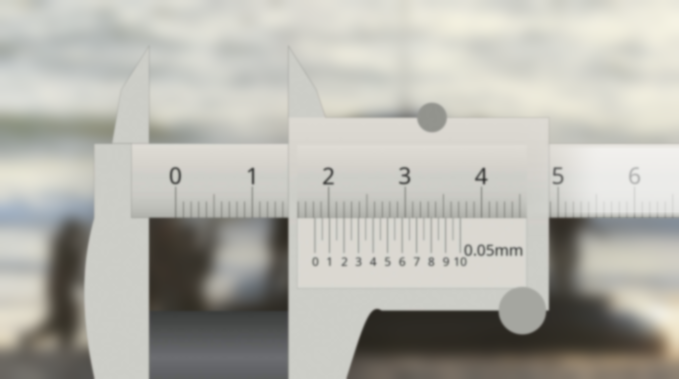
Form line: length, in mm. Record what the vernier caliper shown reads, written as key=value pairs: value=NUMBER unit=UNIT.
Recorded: value=18.2 unit=mm
